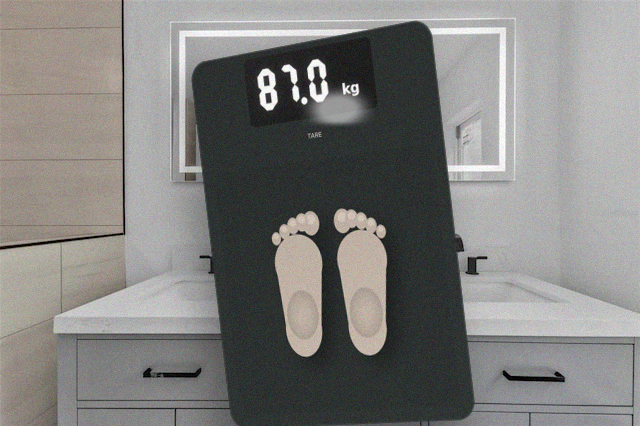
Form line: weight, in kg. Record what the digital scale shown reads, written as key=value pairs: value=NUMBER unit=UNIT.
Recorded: value=87.0 unit=kg
